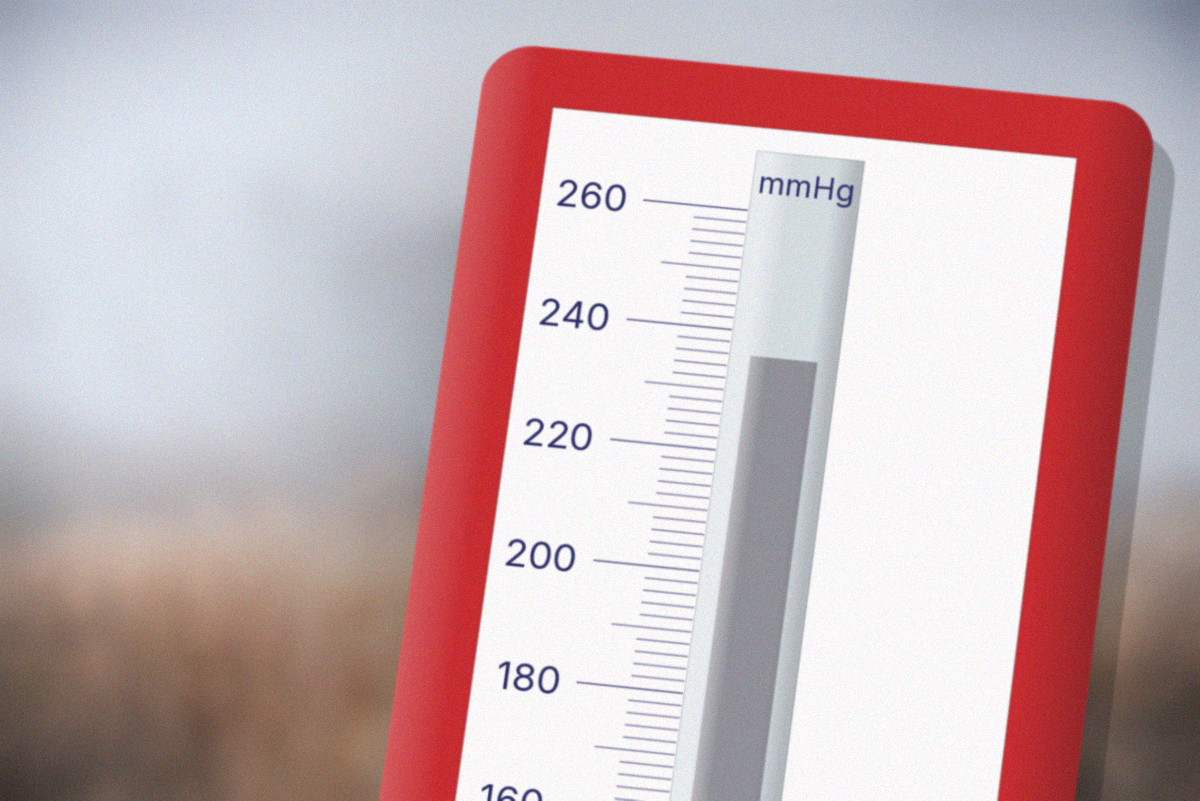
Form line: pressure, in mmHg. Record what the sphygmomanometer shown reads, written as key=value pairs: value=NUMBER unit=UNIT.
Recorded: value=236 unit=mmHg
